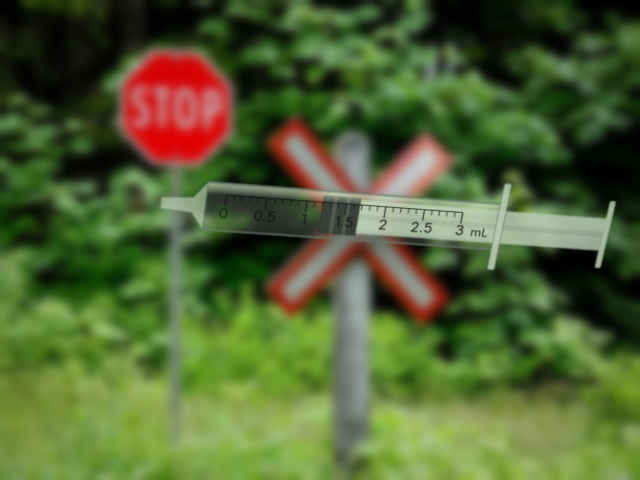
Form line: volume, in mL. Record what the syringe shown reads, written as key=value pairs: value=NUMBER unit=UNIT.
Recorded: value=1.2 unit=mL
